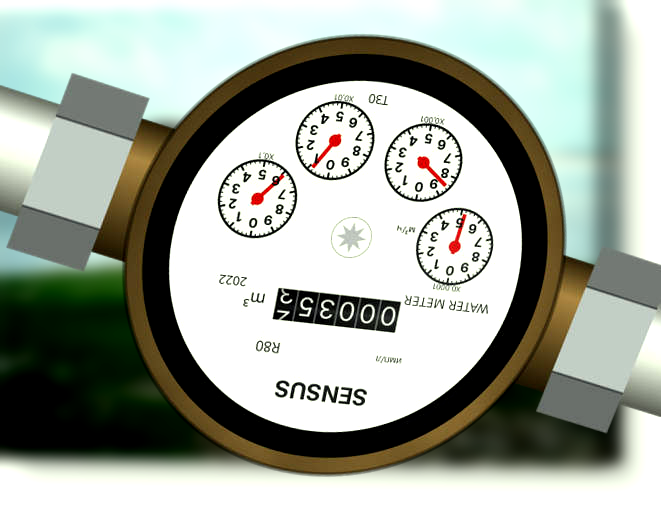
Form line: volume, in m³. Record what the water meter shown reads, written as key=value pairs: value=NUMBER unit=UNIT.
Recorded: value=352.6085 unit=m³
